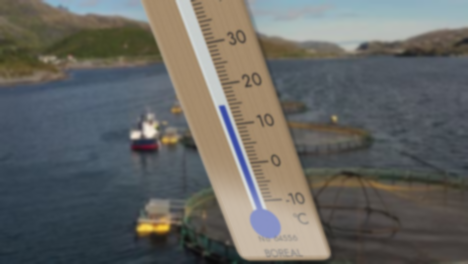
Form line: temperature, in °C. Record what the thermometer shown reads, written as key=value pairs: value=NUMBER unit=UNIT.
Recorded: value=15 unit=°C
